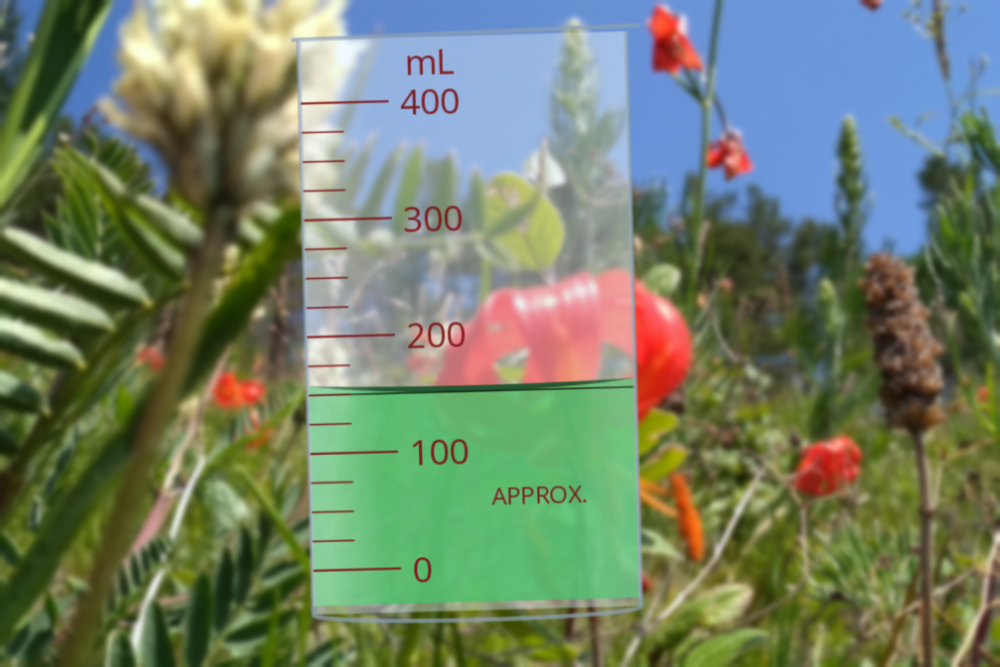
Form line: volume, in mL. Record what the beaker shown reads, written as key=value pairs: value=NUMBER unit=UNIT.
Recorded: value=150 unit=mL
